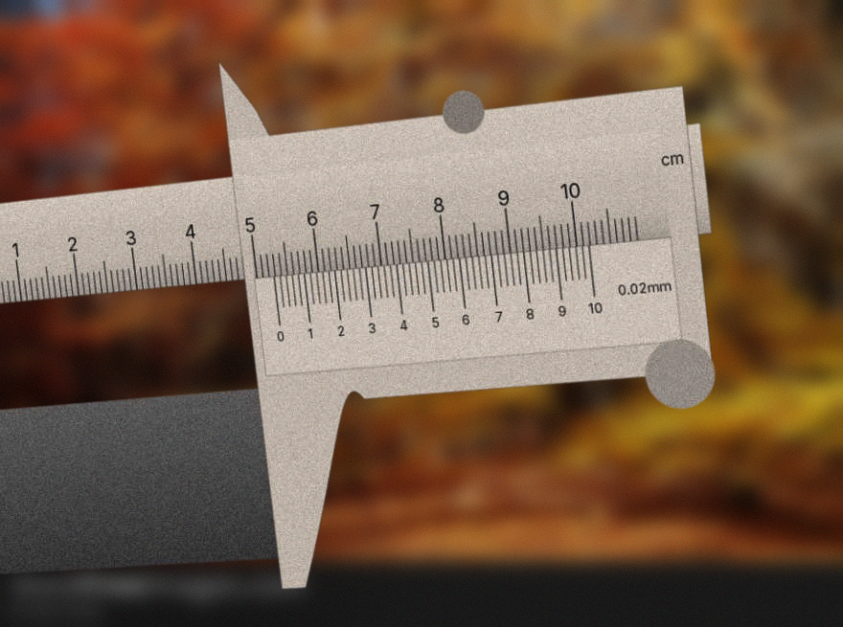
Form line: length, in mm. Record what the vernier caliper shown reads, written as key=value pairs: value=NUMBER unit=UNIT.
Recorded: value=52.8 unit=mm
